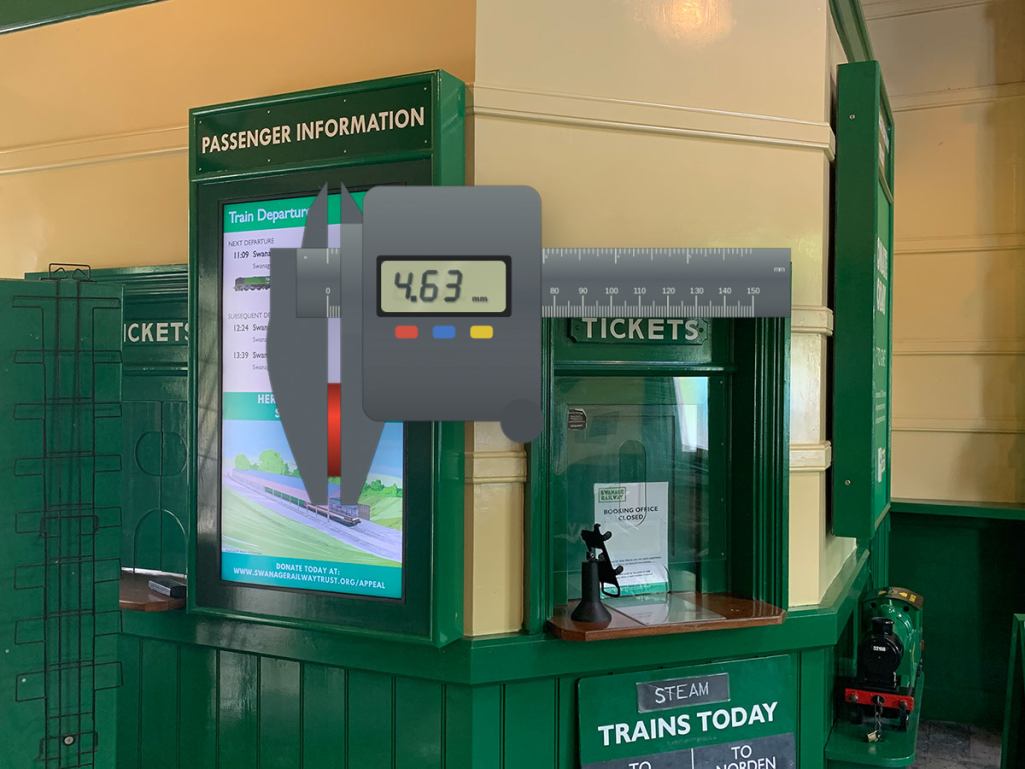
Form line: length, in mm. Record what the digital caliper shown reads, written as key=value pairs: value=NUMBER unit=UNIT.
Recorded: value=4.63 unit=mm
